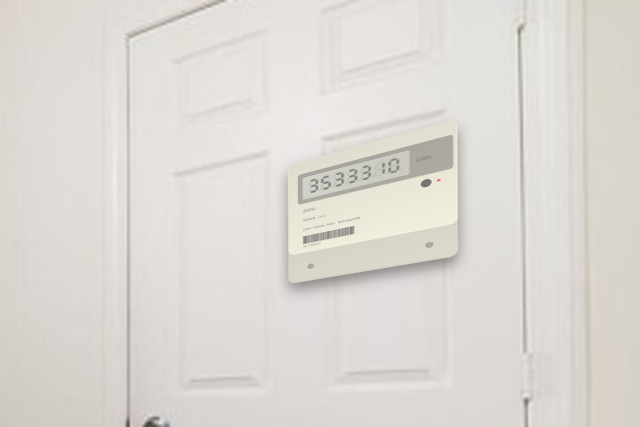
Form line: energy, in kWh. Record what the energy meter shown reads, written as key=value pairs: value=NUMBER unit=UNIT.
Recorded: value=3533310 unit=kWh
